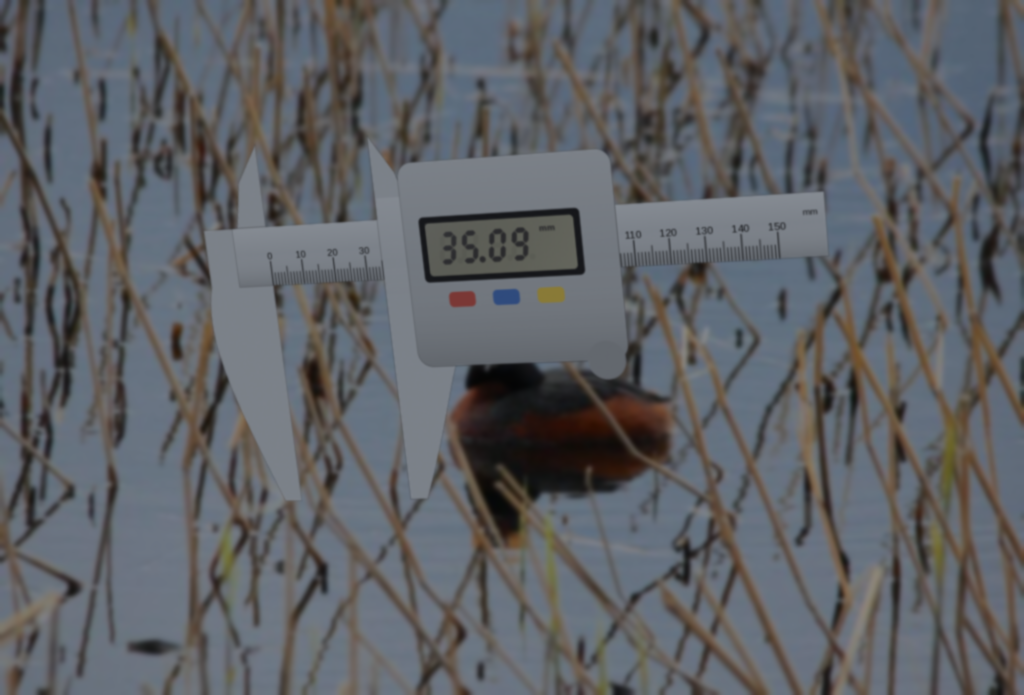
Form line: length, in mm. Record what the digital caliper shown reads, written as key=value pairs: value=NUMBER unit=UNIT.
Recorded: value=35.09 unit=mm
